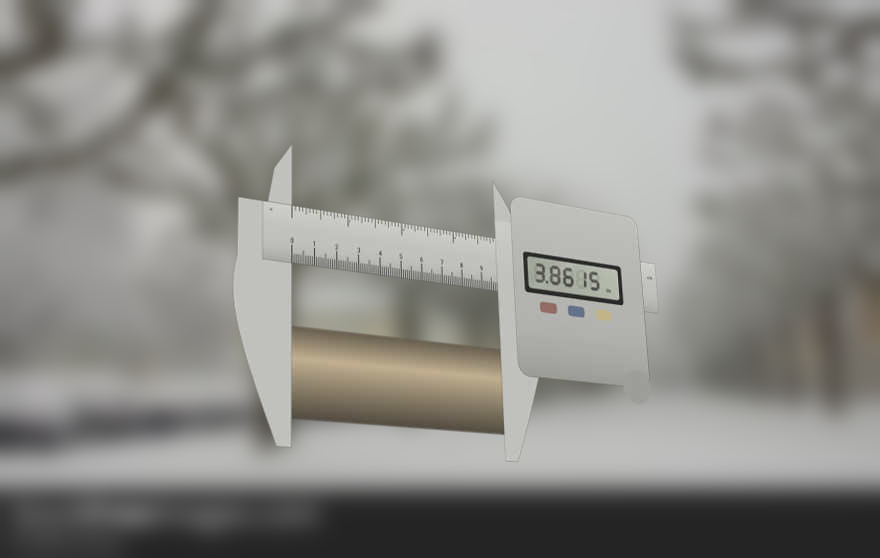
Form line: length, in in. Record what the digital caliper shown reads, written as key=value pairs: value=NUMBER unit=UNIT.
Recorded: value=3.8615 unit=in
